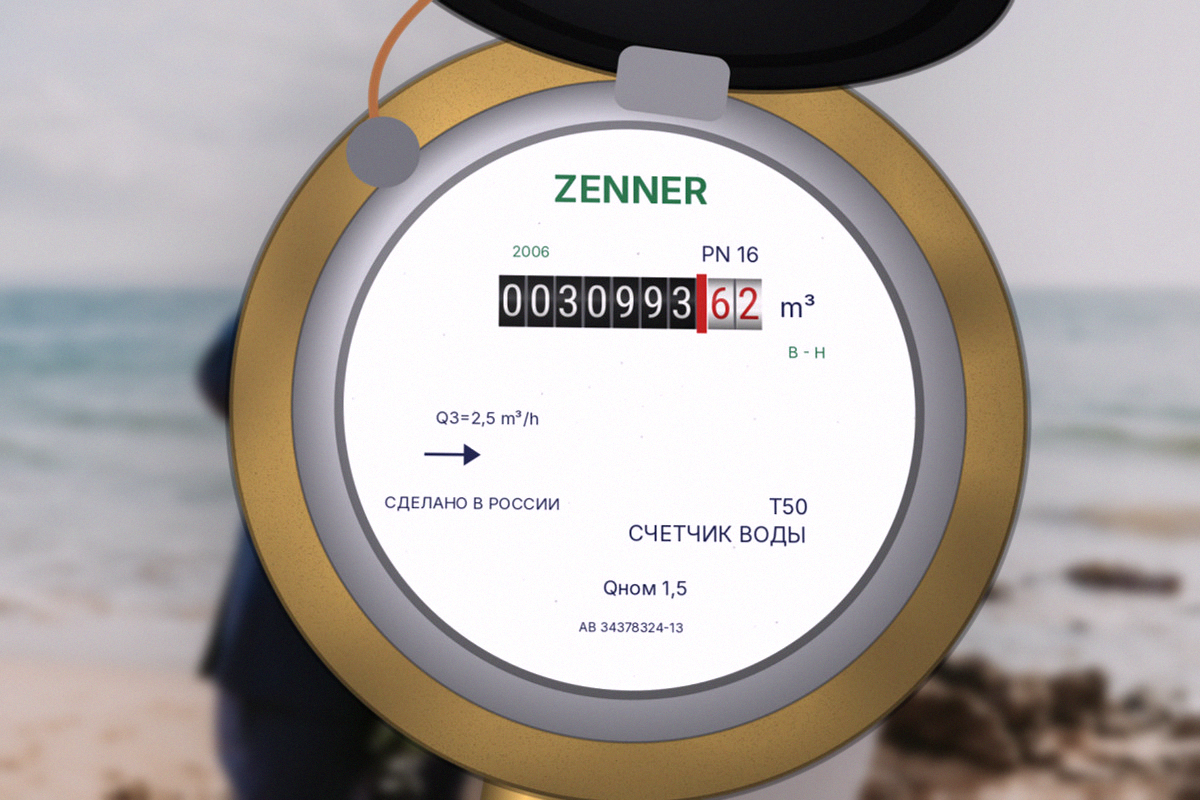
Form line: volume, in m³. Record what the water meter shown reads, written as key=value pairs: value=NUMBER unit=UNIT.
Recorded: value=30993.62 unit=m³
